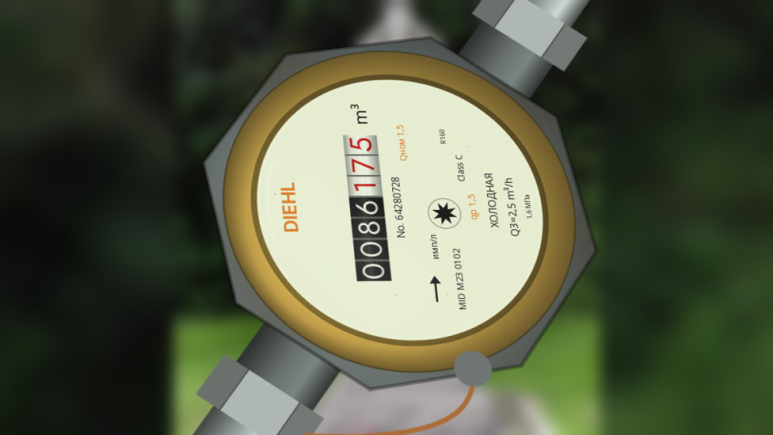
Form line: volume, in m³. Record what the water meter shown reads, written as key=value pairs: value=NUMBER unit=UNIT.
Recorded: value=86.175 unit=m³
